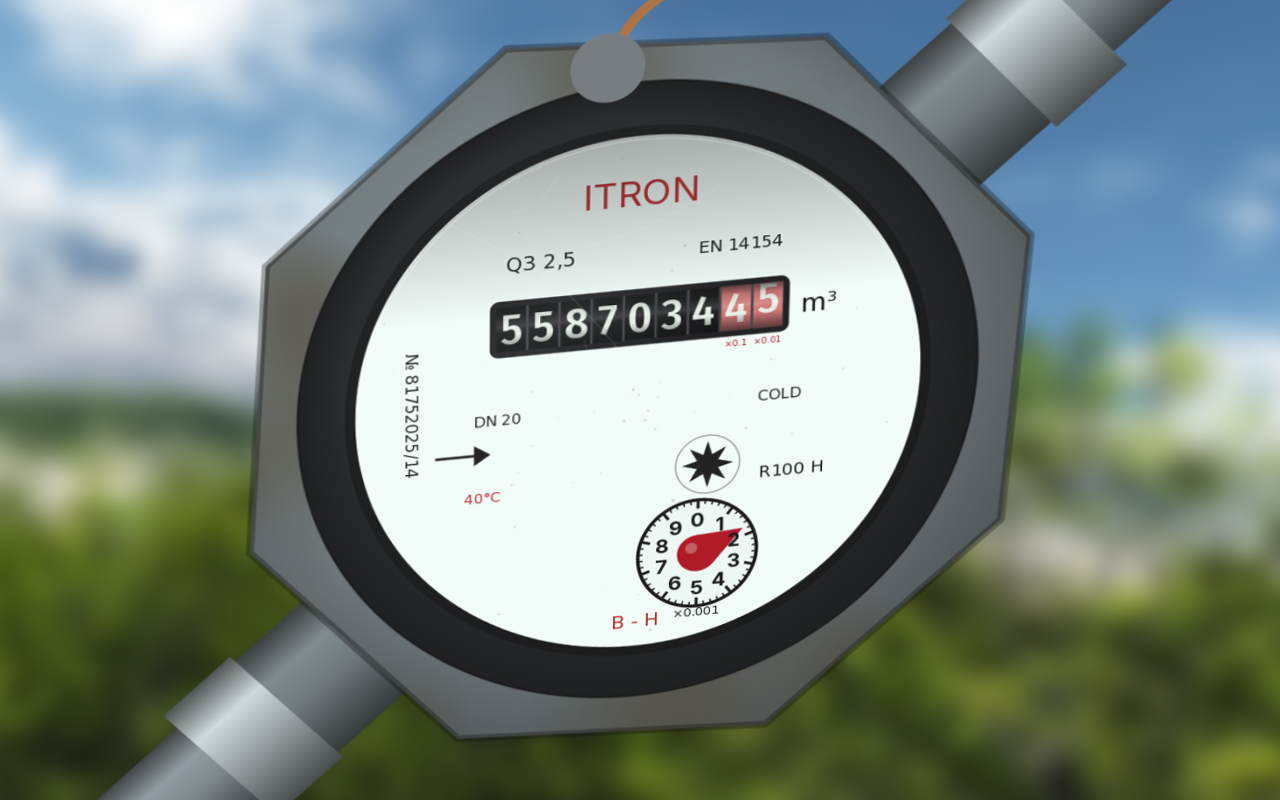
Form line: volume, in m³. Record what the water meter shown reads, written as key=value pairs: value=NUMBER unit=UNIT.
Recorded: value=5587034.451 unit=m³
